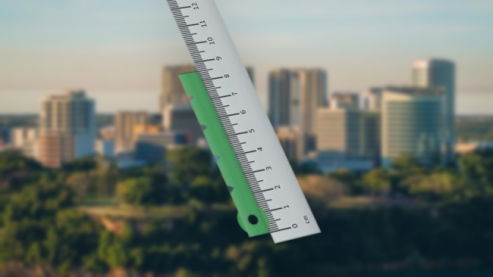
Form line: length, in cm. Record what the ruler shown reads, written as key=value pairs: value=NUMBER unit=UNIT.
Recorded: value=8.5 unit=cm
